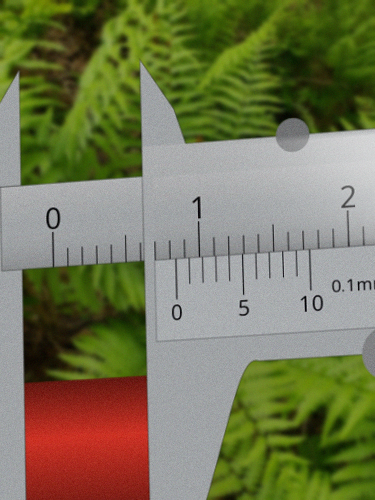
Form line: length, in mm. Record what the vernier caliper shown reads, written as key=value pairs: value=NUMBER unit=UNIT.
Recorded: value=8.4 unit=mm
